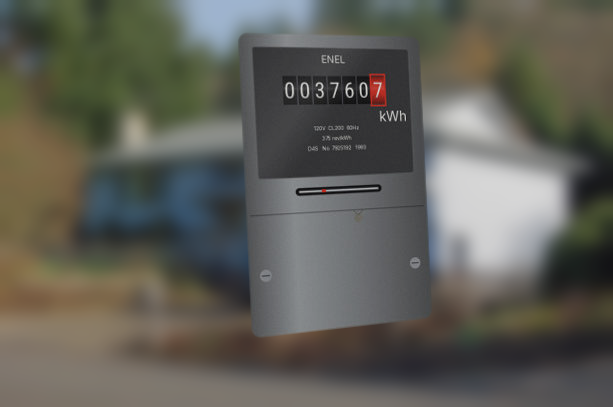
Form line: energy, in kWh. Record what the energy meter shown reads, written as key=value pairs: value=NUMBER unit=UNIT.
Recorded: value=3760.7 unit=kWh
